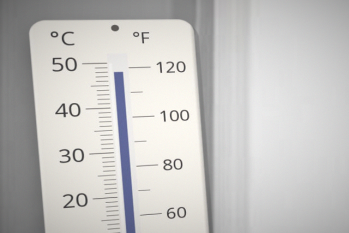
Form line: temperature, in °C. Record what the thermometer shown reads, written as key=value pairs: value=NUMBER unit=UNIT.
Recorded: value=48 unit=°C
